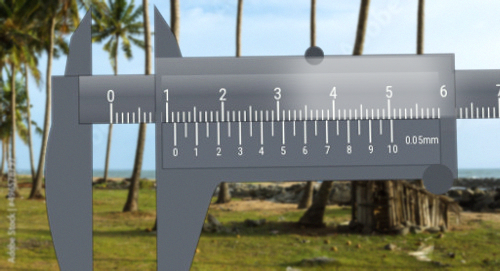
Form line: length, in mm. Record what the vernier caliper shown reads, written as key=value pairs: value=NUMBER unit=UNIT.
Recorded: value=11.4 unit=mm
